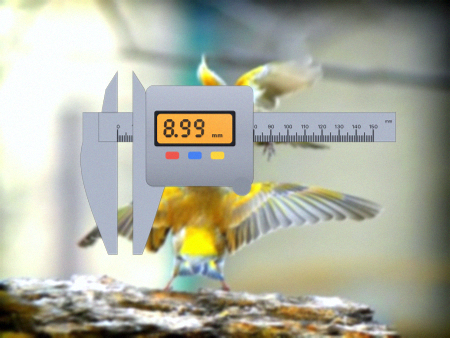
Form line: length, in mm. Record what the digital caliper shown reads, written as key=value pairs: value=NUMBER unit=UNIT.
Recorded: value=8.99 unit=mm
